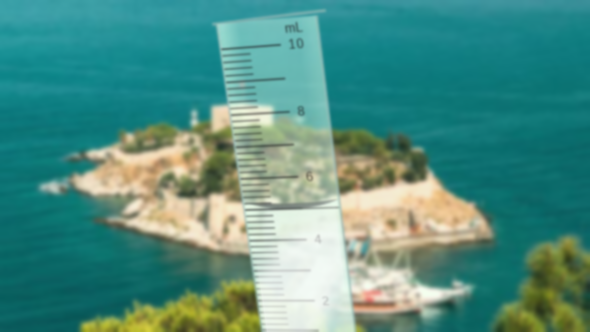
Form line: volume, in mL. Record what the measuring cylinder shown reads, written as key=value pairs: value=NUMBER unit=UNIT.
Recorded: value=5 unit=mL
